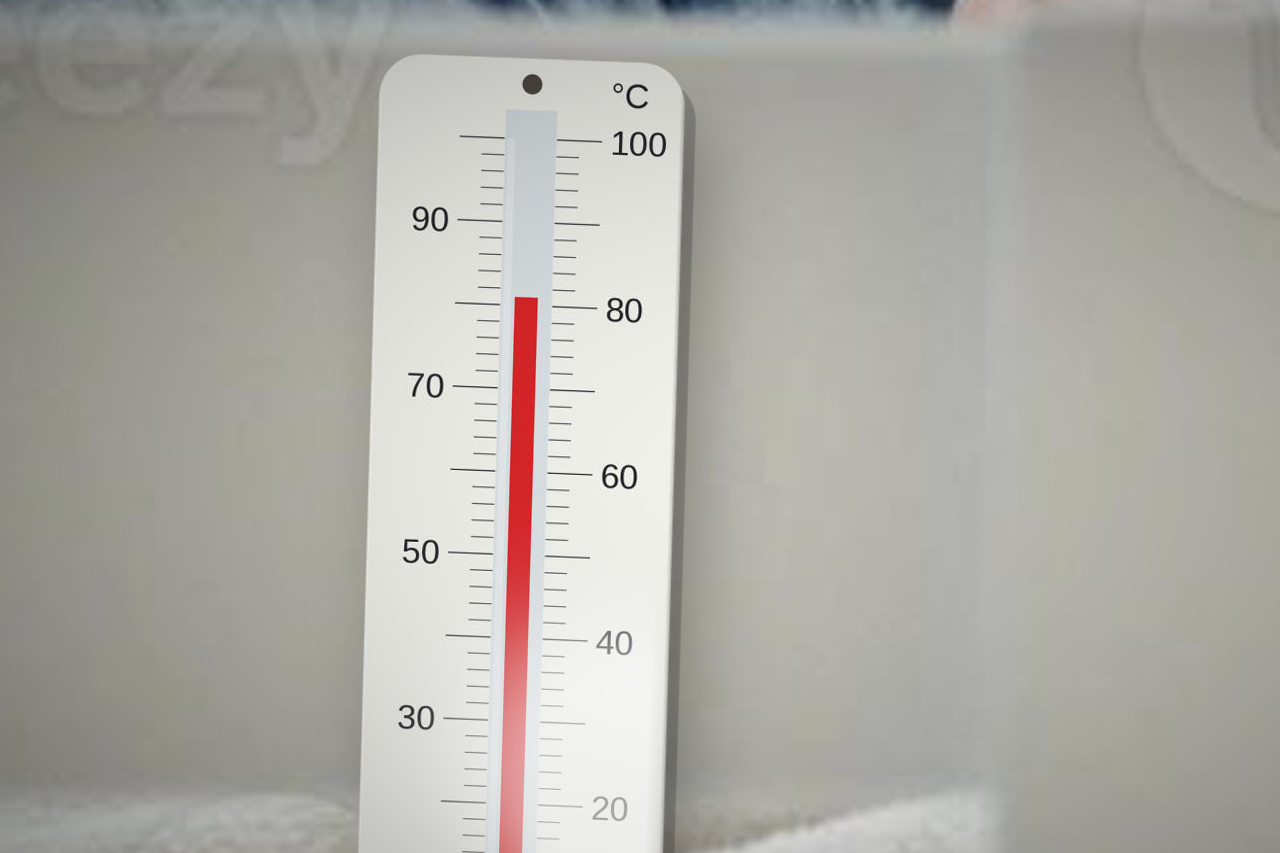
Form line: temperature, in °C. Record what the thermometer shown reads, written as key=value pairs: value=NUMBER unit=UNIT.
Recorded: value=81 unit=°C
